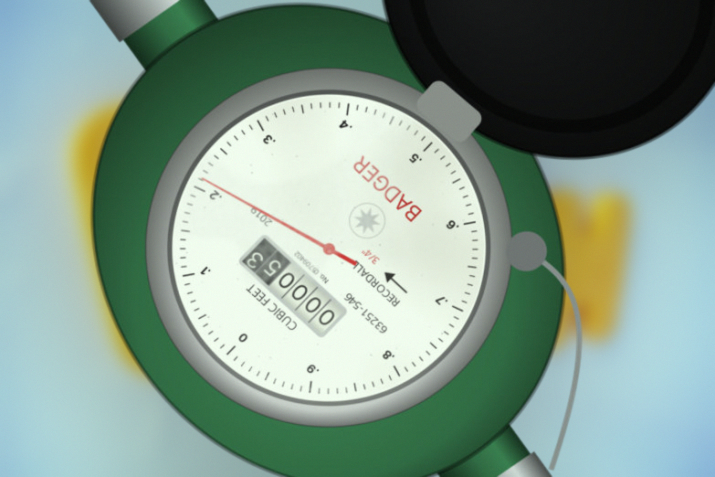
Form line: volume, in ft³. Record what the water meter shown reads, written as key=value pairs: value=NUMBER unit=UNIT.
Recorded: value=53.21 unit=ft³
